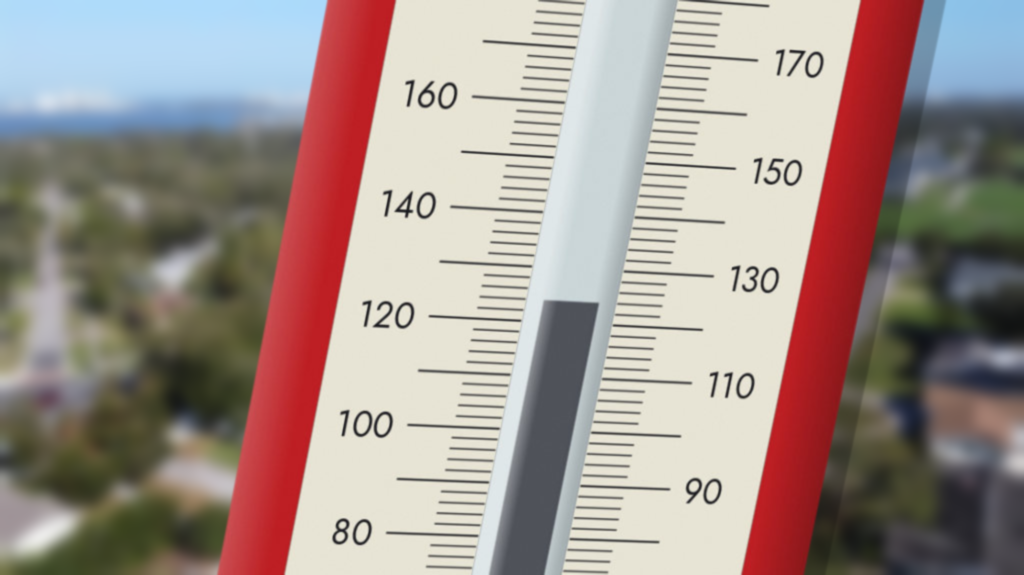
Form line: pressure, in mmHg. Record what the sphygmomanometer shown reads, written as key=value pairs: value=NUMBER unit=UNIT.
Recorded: value=124 unit=mmHg
